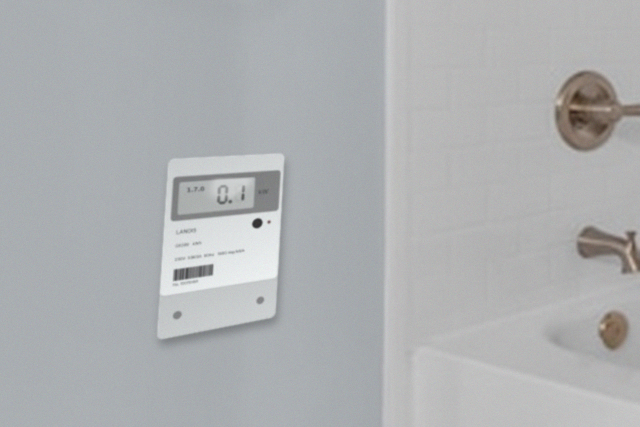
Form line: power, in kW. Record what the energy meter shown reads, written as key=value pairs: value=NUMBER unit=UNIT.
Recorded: value=0.1 unit=kW
